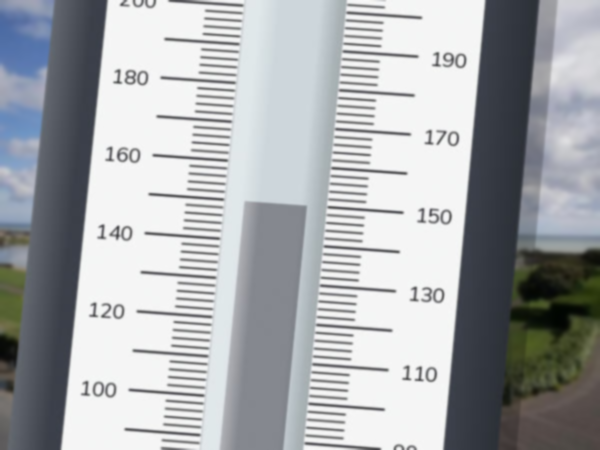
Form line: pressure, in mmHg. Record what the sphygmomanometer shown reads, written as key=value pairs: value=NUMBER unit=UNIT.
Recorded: value=150 unit=mmHg
